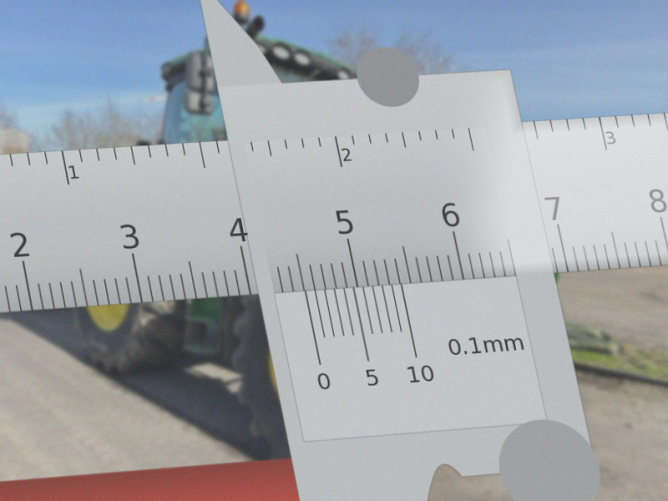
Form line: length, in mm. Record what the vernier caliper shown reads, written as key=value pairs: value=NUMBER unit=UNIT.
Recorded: value=45.1 unit=mm
